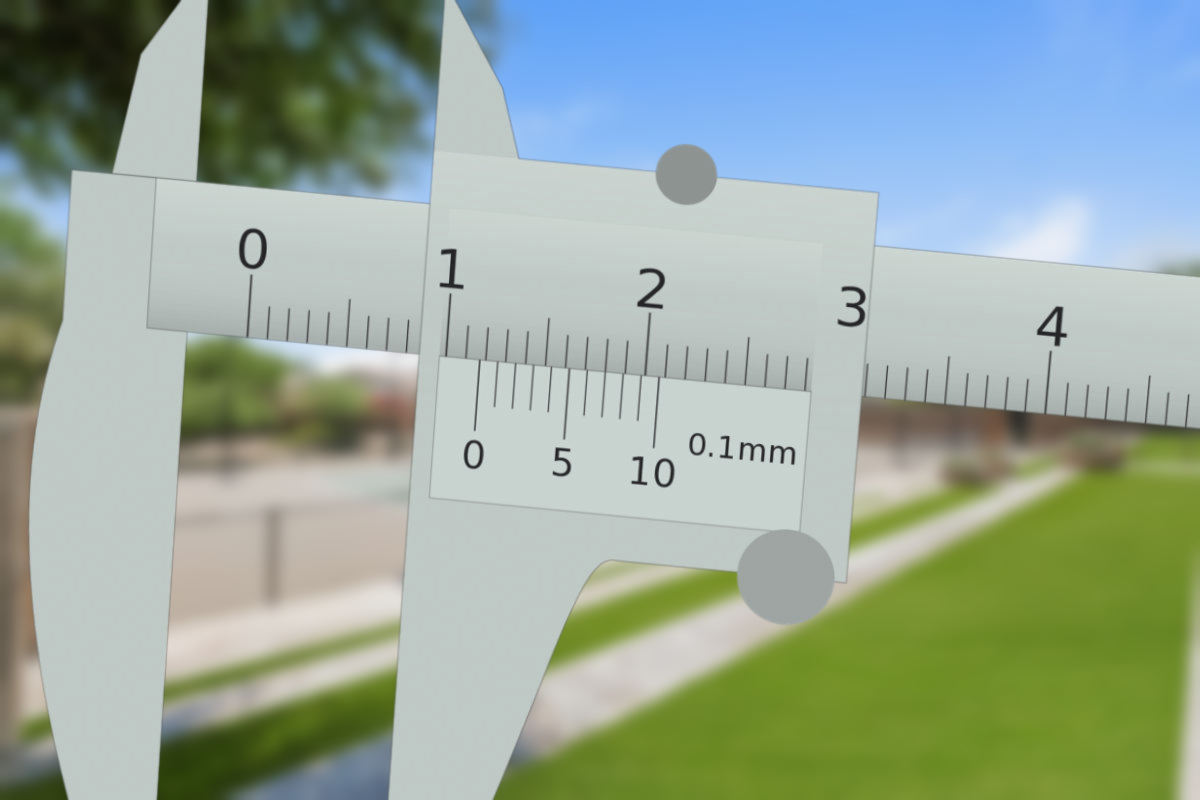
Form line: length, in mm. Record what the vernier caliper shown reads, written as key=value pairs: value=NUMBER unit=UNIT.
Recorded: value=11.7 unit=mm
